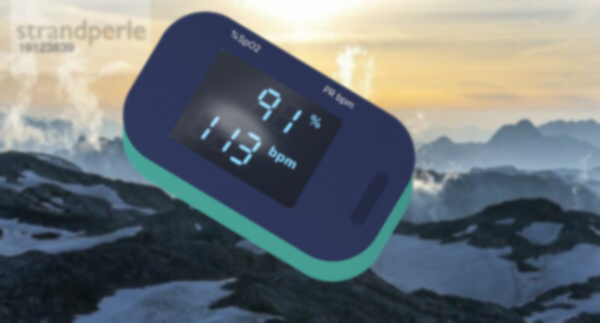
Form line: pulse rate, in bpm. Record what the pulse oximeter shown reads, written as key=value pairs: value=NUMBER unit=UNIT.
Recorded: value=113 unit=bpm
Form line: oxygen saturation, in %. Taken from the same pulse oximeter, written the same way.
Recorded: value=91 unit=%
